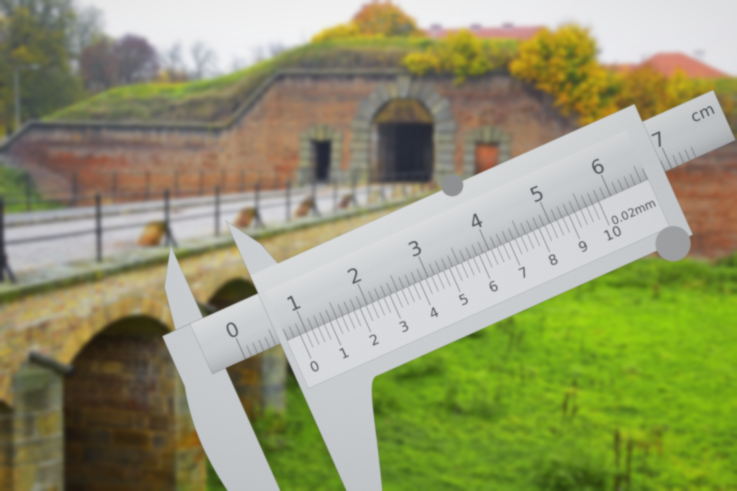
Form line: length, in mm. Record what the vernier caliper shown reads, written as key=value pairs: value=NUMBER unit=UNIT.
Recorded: value=9.0 unit=mm
